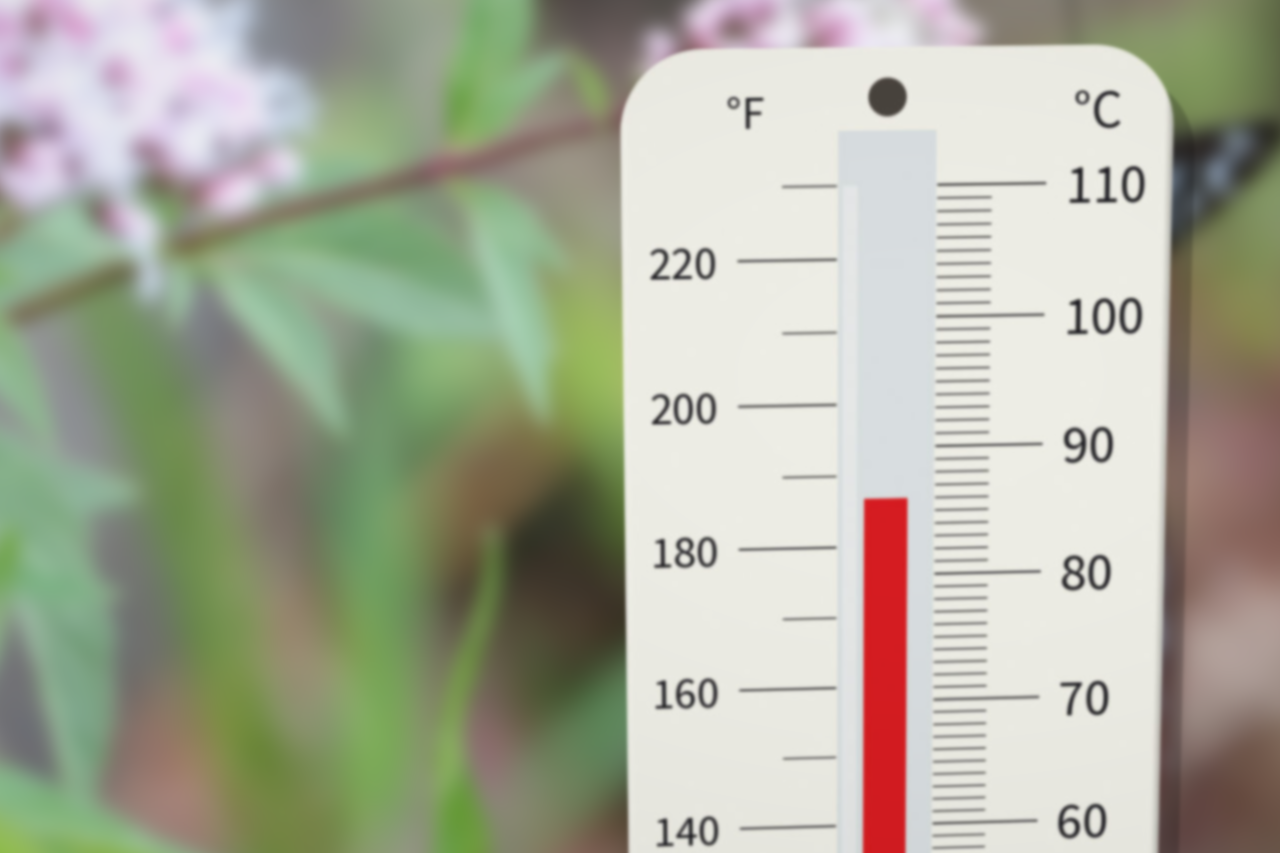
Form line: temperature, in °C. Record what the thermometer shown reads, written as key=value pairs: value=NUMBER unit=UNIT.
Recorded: value=86 unit=°C
